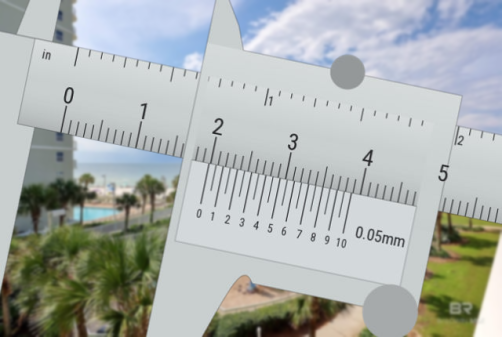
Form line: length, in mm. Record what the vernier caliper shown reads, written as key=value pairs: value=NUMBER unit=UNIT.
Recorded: value=19.8 unit=mm
